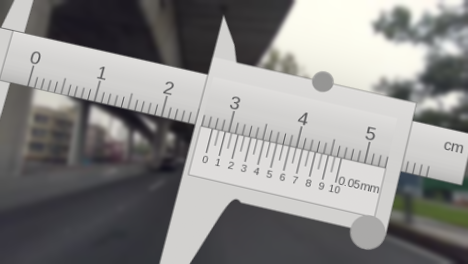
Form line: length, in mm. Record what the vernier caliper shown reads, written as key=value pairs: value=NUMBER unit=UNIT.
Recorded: value=27.6 unit=mm
